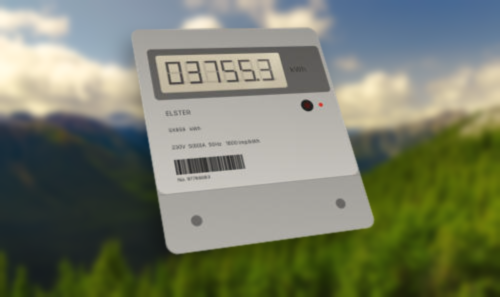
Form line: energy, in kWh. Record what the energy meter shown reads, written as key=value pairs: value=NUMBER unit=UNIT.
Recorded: value=3755.3 unit=kWh
